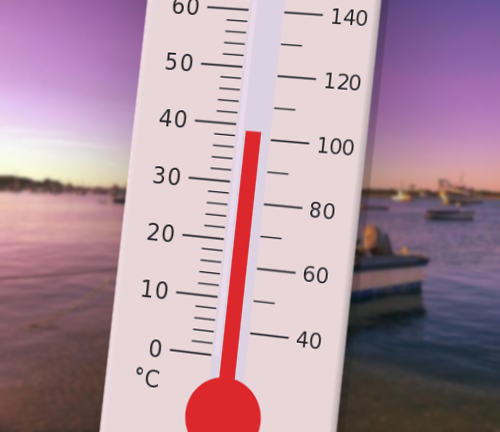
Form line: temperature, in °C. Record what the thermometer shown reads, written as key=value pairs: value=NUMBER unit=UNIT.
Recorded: value=39 unit=°C
